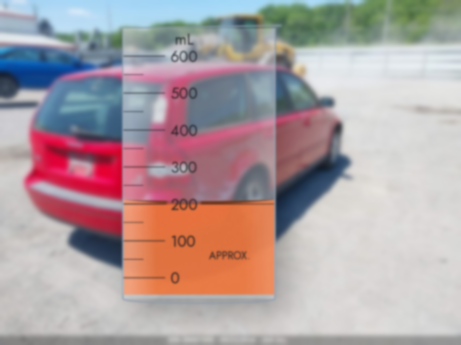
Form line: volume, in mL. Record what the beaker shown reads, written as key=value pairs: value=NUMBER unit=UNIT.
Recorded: value=200 unit=mL
